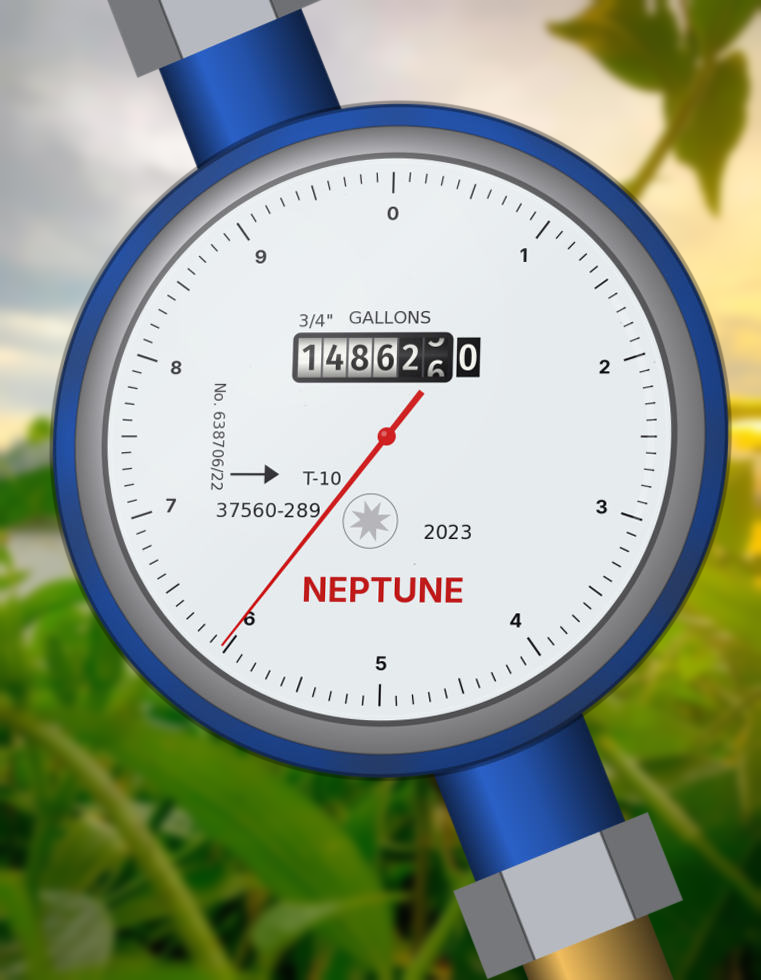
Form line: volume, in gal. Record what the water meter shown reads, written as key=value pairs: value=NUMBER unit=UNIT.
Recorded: value=1486256.0 unit=gal
